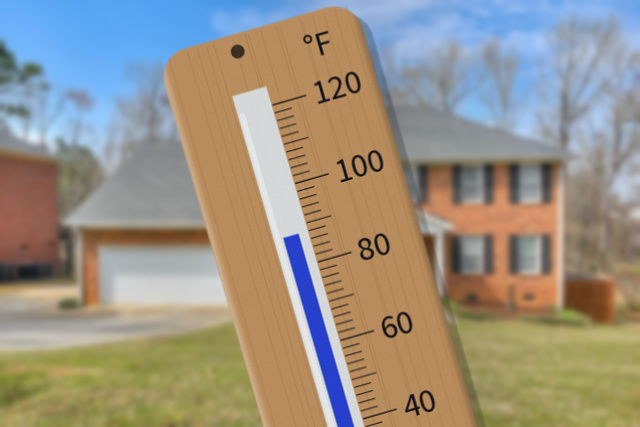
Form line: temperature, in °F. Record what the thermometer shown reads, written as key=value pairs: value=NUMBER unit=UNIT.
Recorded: value=88 unit=°F
